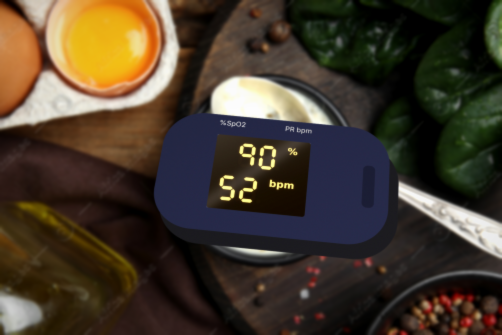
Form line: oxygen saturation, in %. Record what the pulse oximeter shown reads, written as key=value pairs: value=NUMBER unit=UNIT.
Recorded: value=90 unit=%
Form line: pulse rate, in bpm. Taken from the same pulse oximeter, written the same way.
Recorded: value=52 unit=bpm
